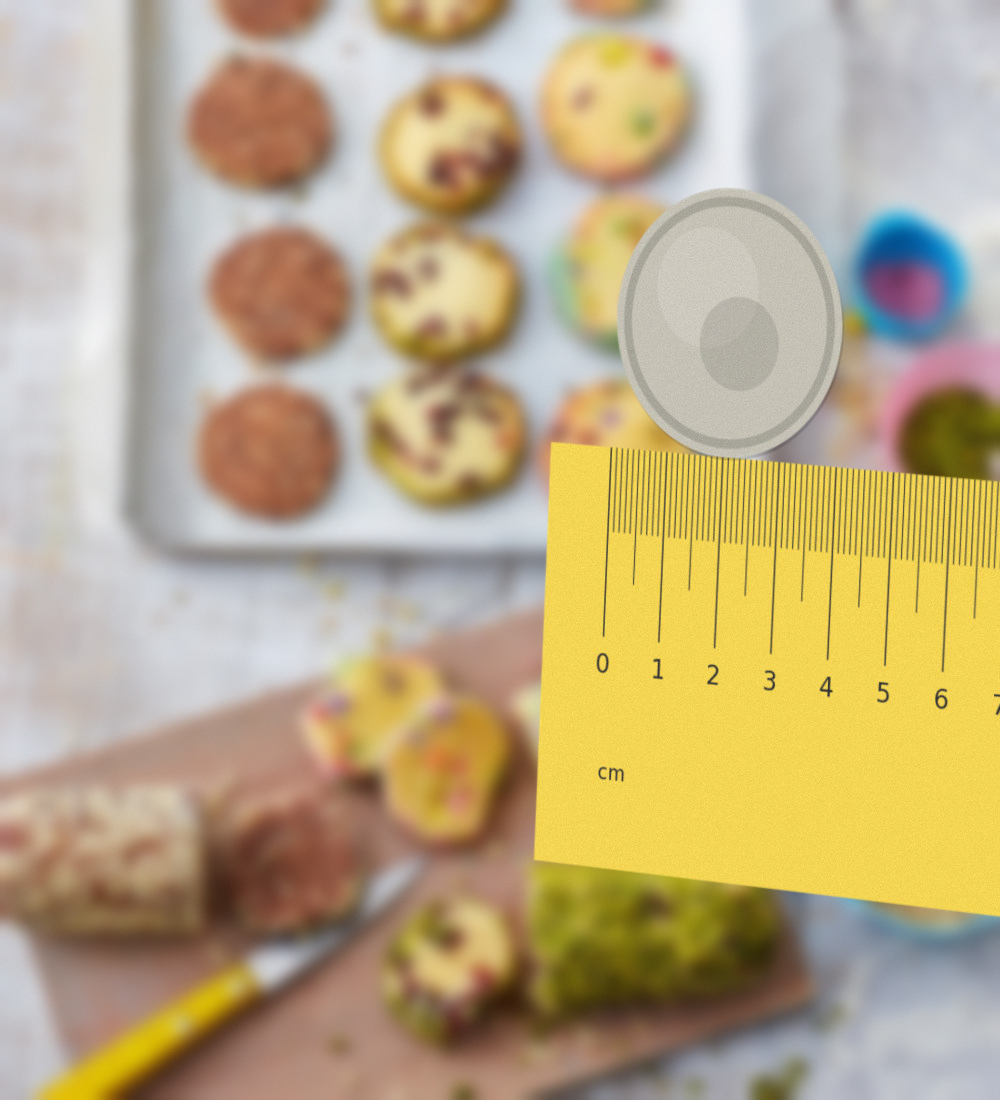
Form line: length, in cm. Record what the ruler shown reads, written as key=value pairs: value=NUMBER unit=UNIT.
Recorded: value=4 unit=cm
